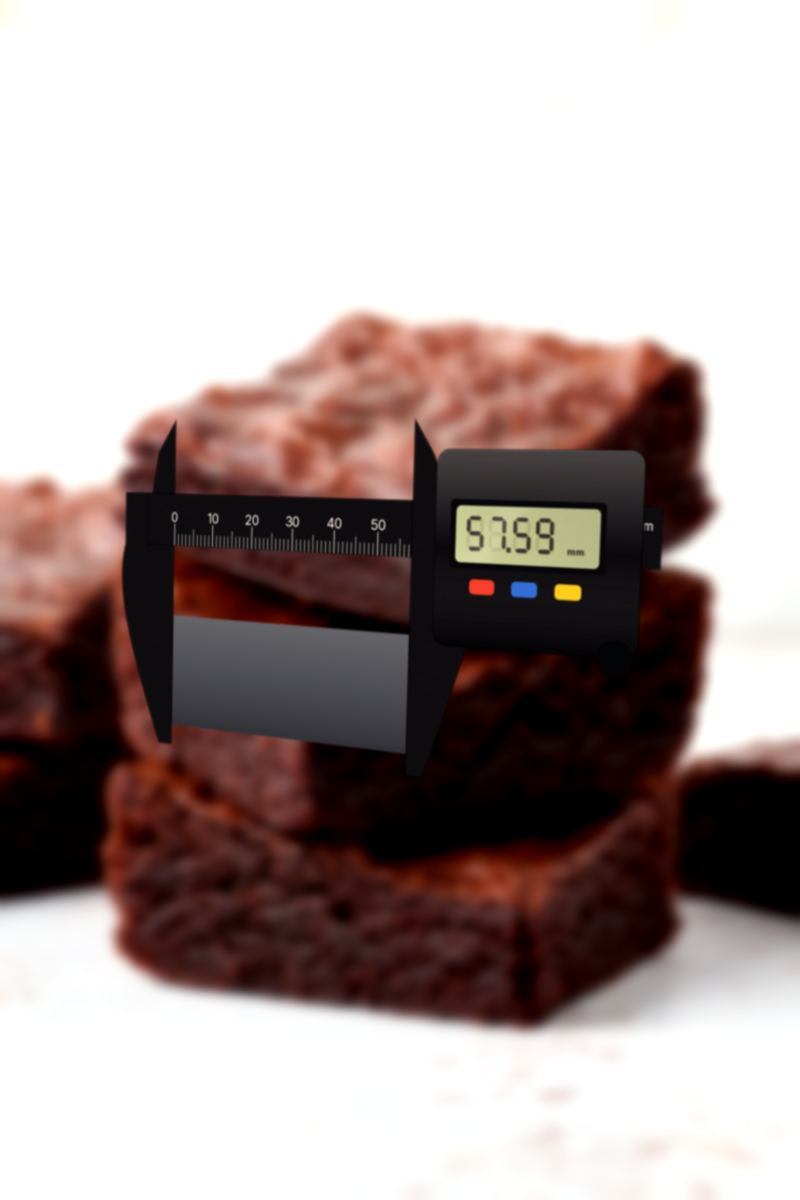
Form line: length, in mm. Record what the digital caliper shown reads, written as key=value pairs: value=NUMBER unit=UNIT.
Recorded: value=57.59 unit=mm
